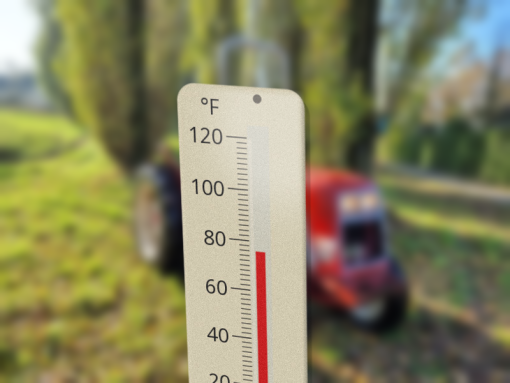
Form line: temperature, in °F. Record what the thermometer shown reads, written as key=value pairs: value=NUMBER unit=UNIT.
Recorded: value=76 unit=°F
